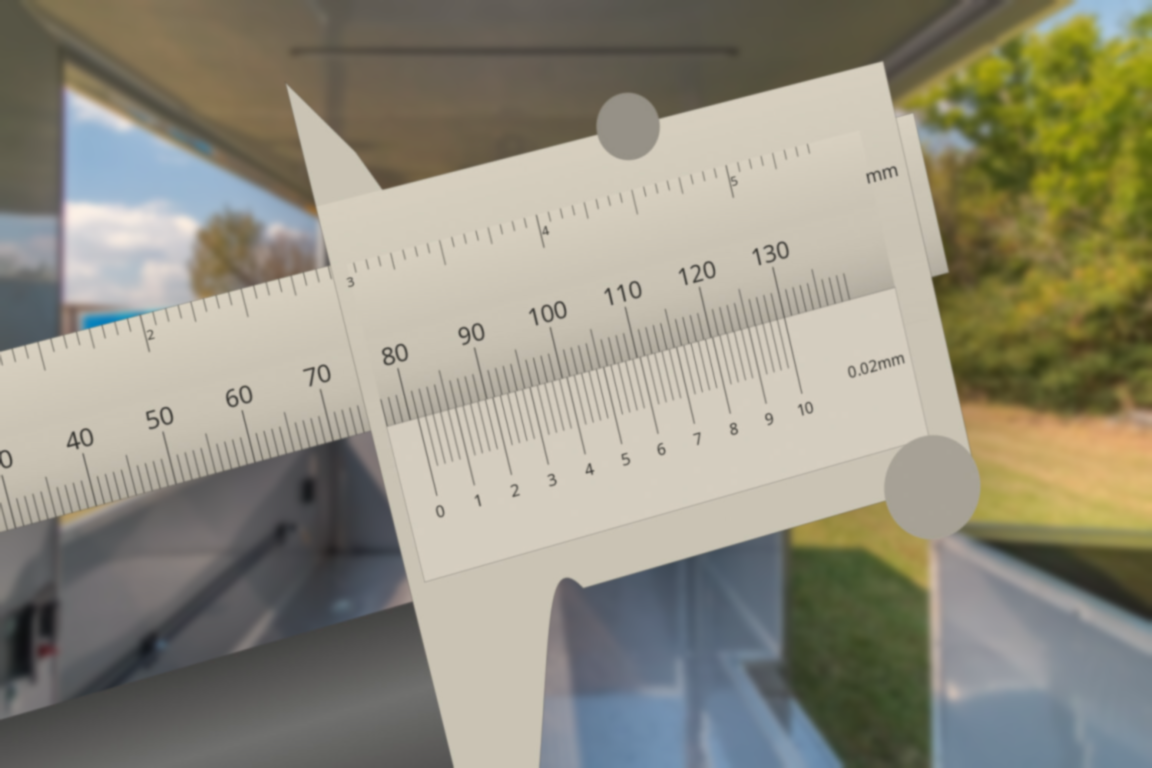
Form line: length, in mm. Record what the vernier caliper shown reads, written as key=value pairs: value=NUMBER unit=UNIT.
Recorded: value=81.0 unit=mm
